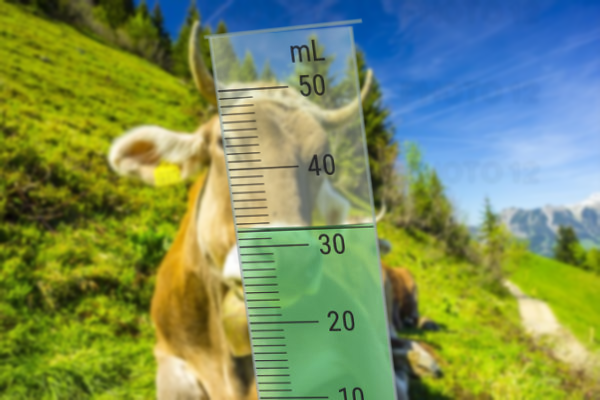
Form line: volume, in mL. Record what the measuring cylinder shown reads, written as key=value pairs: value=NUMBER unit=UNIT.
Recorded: value=32 unit=mL
